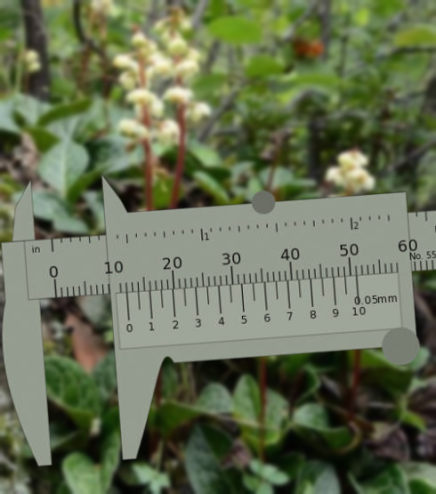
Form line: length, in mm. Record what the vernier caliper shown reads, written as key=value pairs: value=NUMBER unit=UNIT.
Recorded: value=12.0 unit=mm
